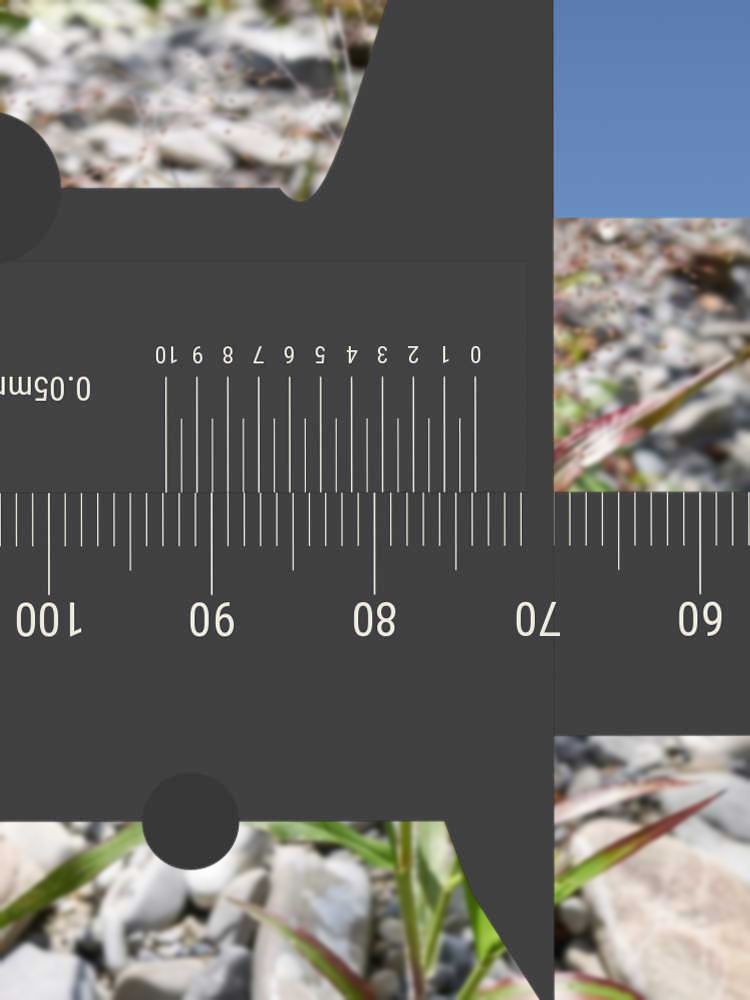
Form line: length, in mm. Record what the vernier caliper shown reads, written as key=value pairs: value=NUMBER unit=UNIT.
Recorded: value=73.8 unit=mm
